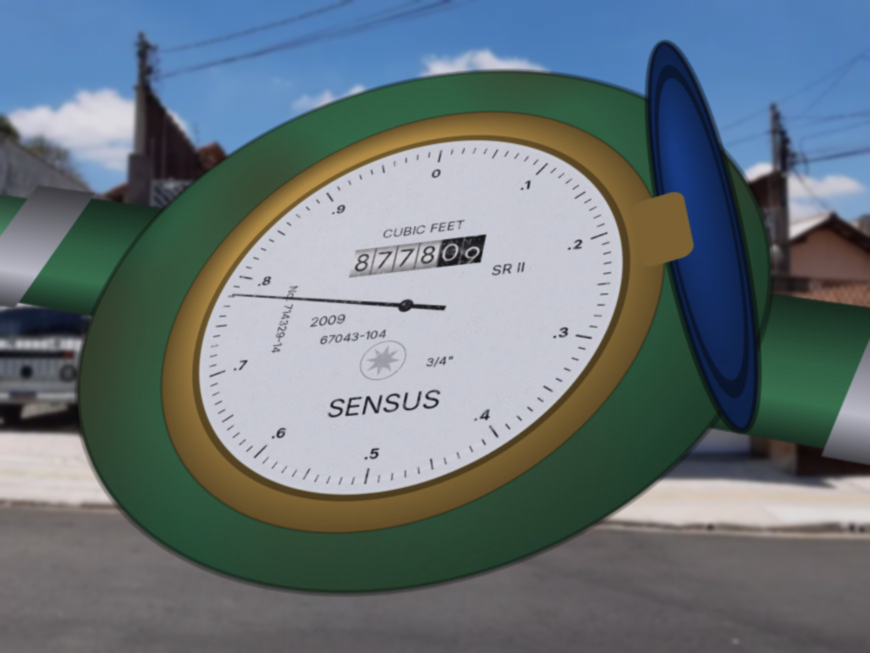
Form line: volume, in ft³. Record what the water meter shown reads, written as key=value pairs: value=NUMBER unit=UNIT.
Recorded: value=877808.78 unit=ft³
